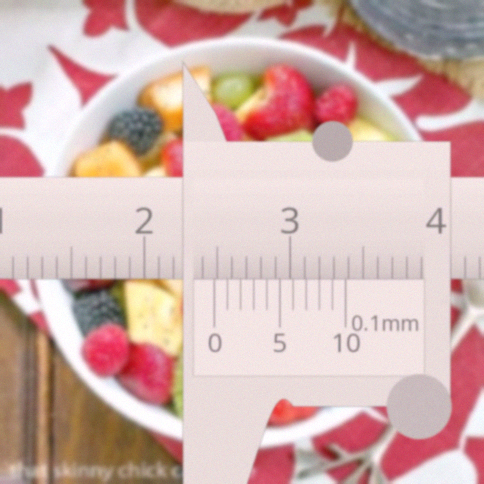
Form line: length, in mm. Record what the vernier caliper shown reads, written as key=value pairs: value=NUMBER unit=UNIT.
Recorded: value=24.8 unit=mm
